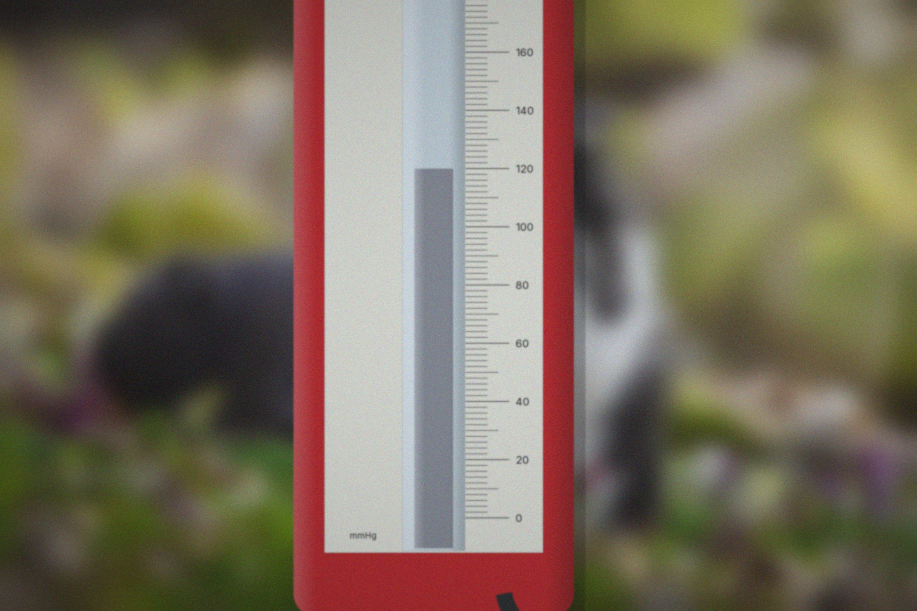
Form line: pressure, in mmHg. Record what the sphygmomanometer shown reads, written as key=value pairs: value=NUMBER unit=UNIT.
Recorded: value=120 unit=mmHg
